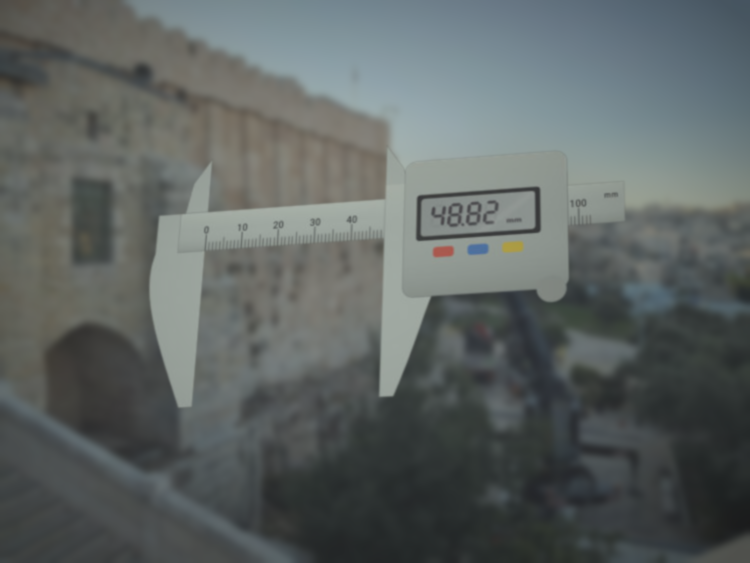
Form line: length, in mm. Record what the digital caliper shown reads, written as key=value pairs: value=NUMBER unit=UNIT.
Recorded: value=48.82 unit=mm
